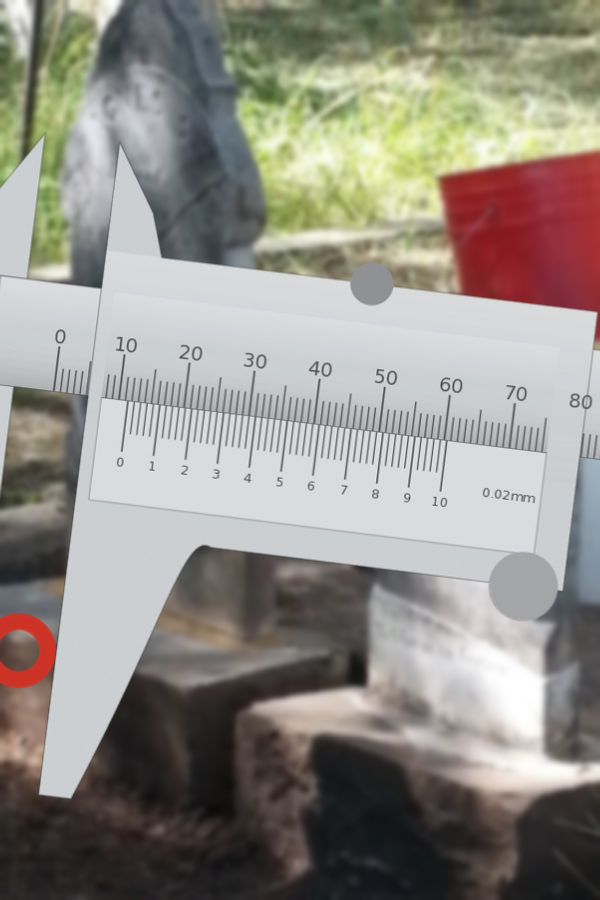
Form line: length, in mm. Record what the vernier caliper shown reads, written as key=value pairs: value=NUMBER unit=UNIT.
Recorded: value=11.4 unit=mm
